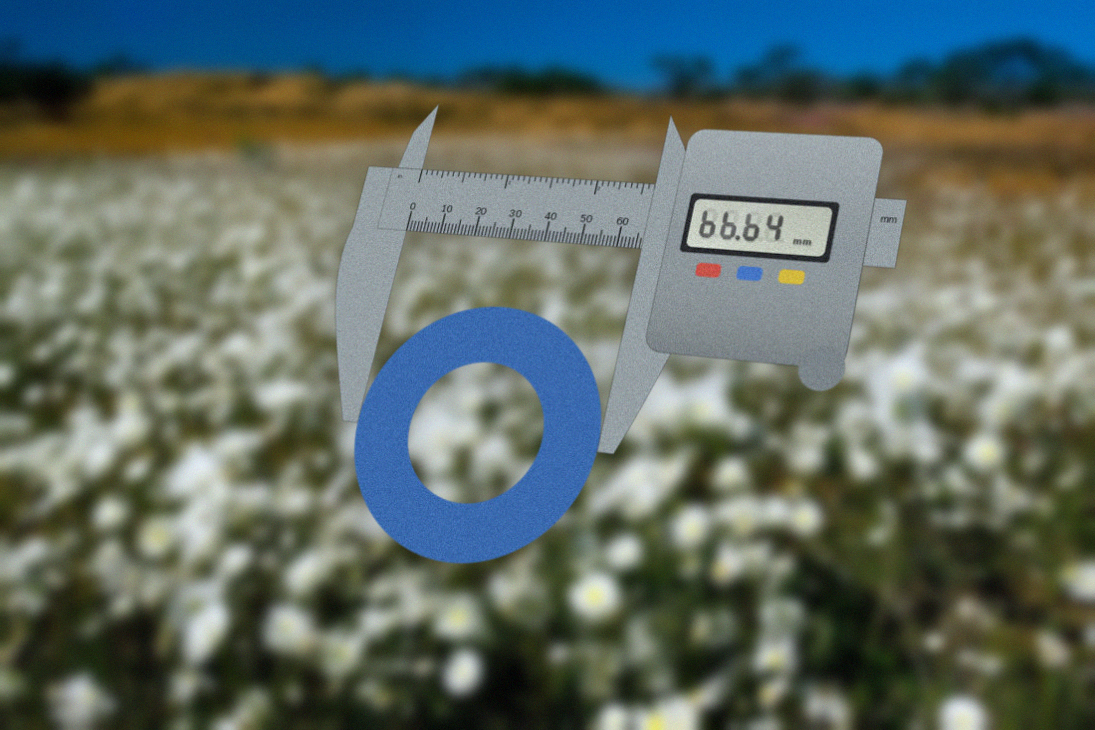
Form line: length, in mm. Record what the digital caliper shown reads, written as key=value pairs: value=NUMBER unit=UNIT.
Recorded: value=66.64 unit=mm
